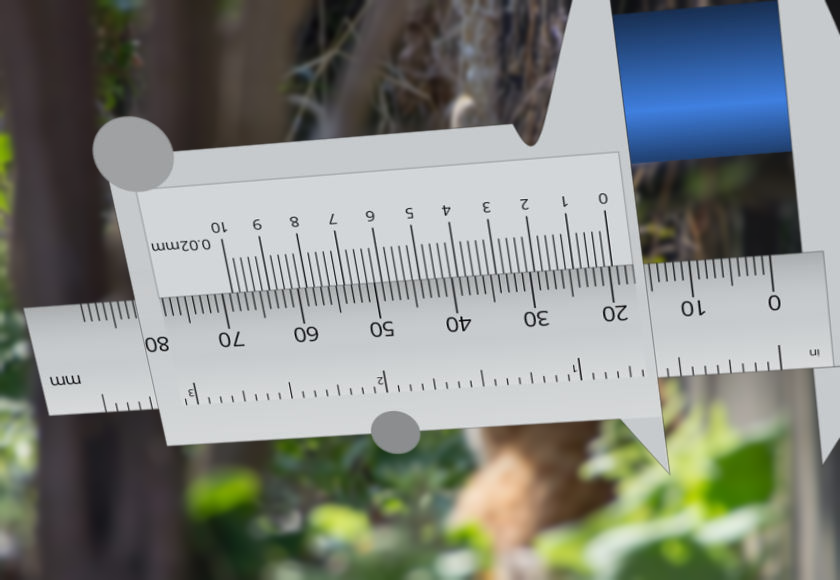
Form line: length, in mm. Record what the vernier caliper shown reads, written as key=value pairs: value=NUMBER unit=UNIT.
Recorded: value=19.6 unit=mm
